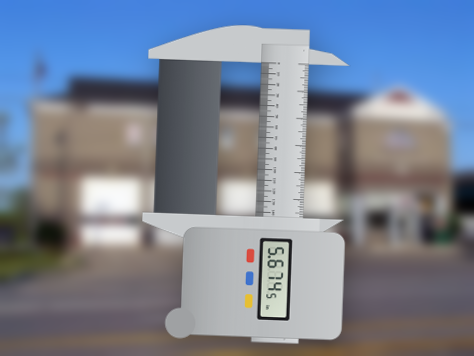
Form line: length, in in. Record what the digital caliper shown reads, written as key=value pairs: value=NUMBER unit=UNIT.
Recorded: value=5.6745 unit=in
